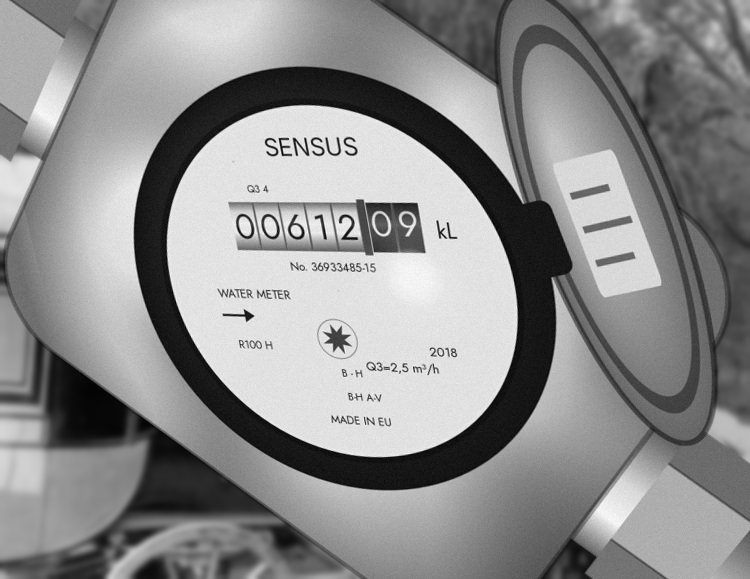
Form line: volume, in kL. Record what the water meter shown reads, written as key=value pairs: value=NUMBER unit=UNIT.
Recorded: value=612.09 unit=kL
